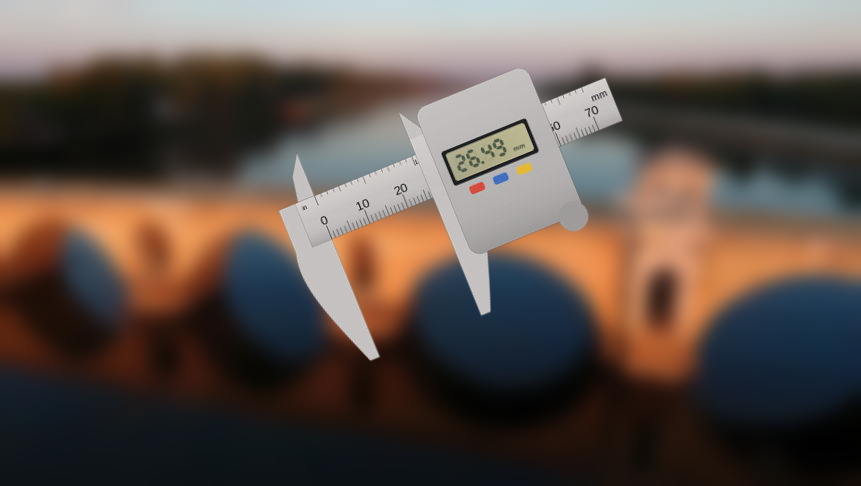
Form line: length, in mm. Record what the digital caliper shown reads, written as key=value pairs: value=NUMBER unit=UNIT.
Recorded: value=26.49 unit=mm
